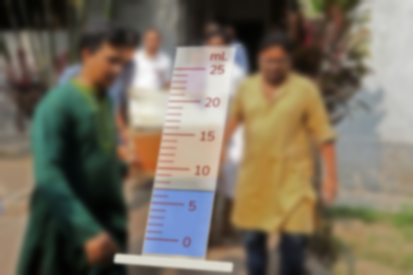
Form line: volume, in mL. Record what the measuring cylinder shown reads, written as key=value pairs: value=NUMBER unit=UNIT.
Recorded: value=7 unit=mL
